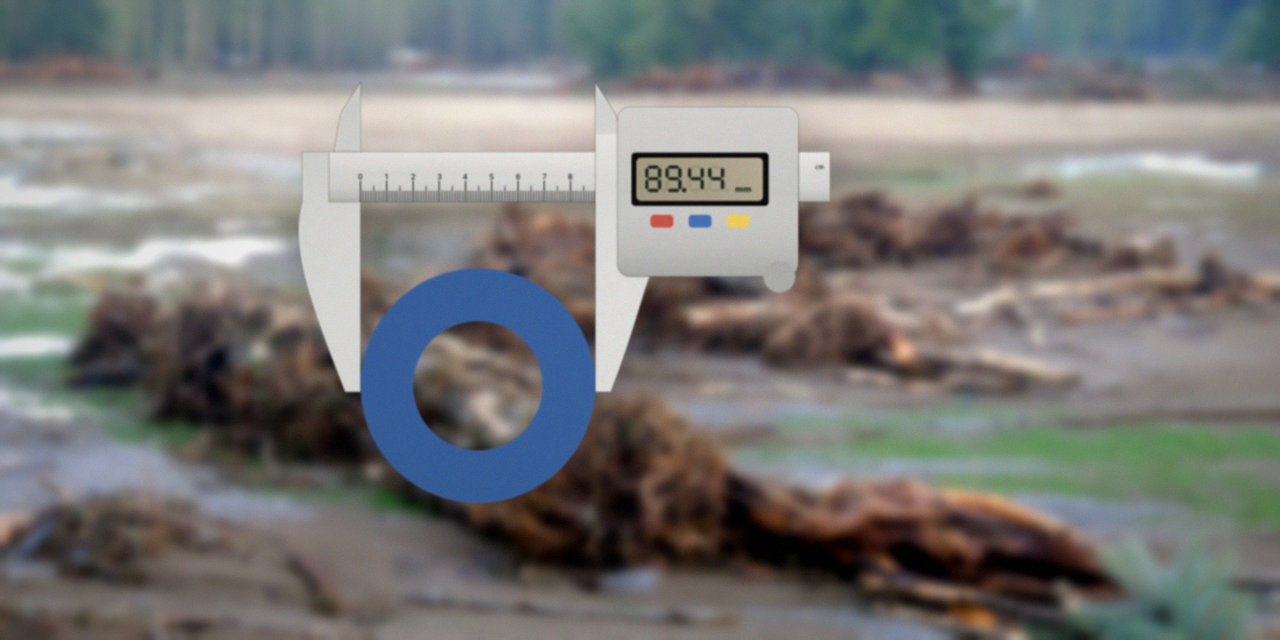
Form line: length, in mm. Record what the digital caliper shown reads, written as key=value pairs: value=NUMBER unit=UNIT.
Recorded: value=89.44 unit=mm
